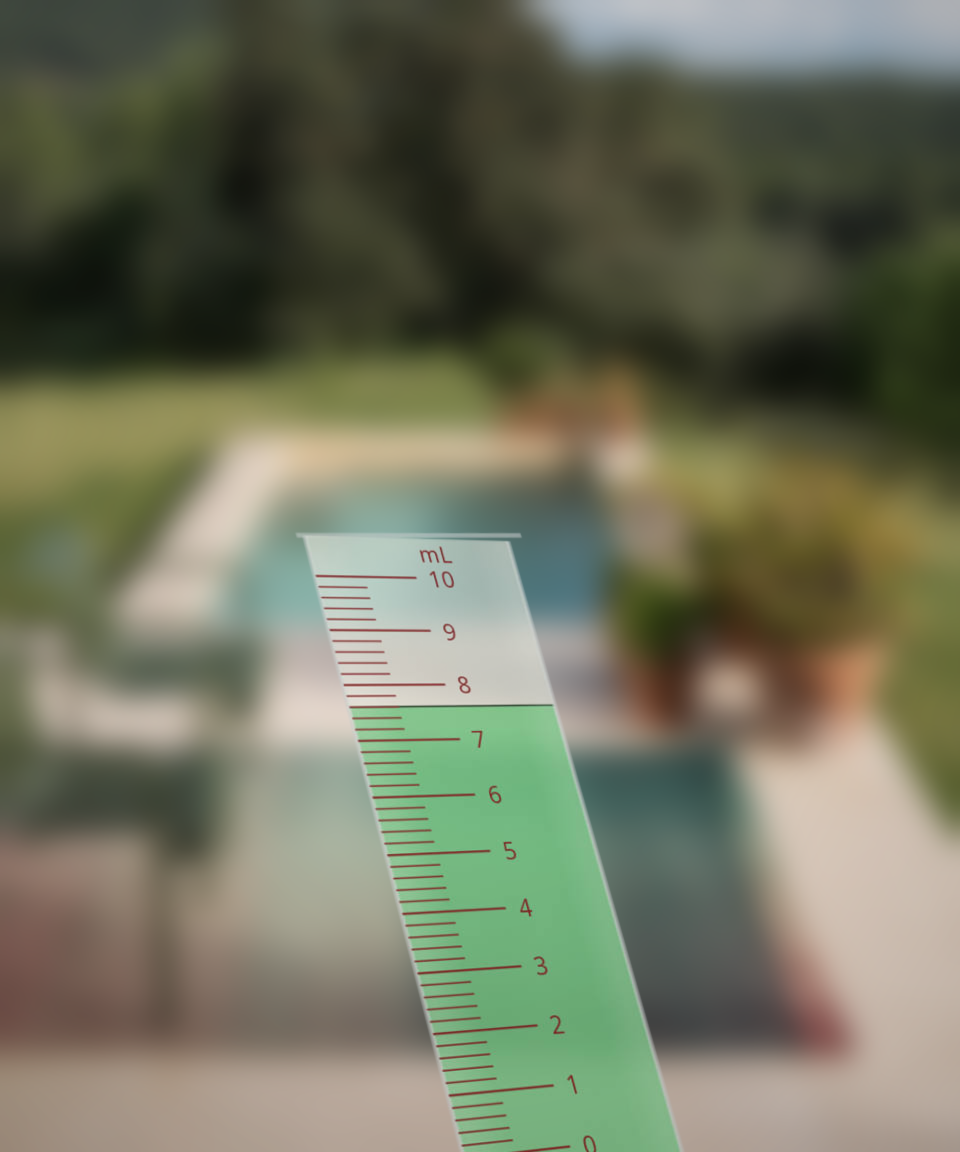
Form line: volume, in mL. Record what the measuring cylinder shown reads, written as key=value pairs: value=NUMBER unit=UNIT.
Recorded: value=7.6 unit=mL
